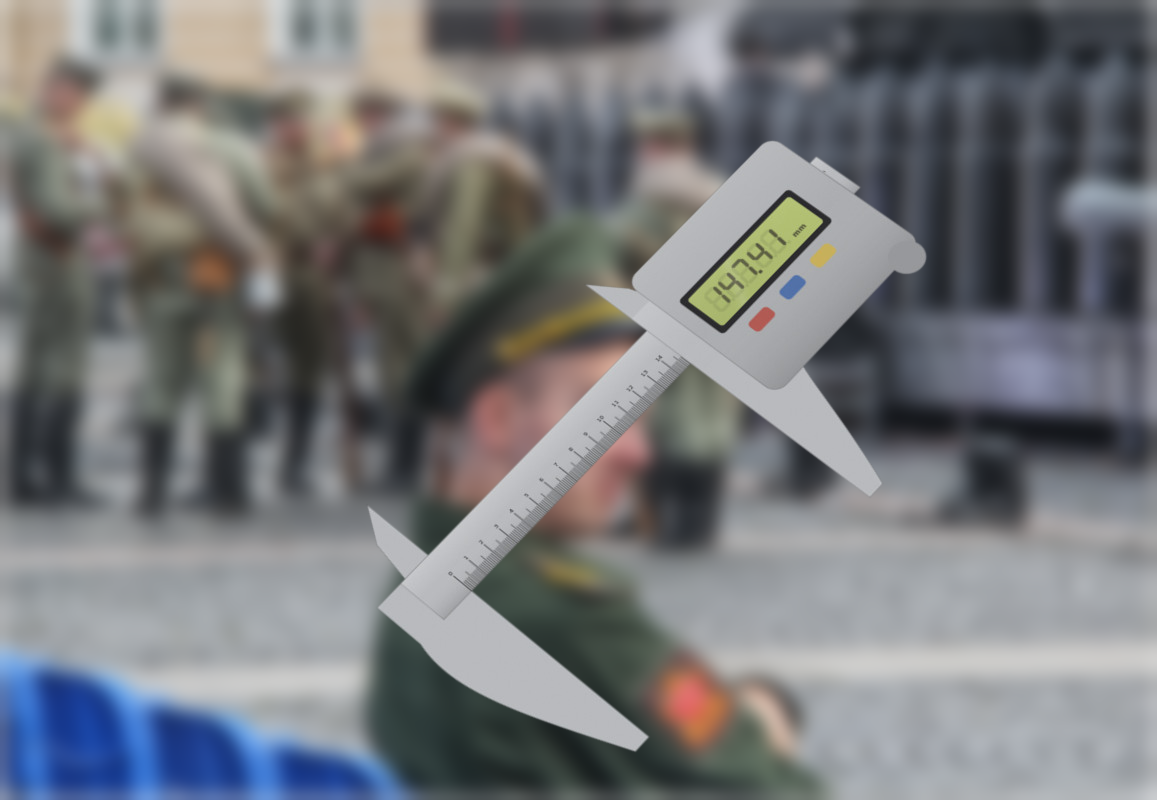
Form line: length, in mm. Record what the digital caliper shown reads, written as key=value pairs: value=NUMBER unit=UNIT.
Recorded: value=147.41 unit=mm
